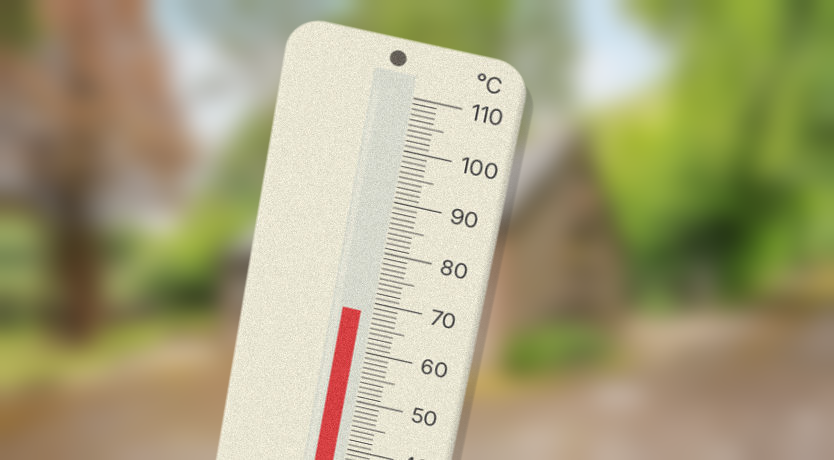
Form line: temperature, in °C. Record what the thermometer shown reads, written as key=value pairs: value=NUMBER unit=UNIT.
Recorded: value=68 unit=°C
